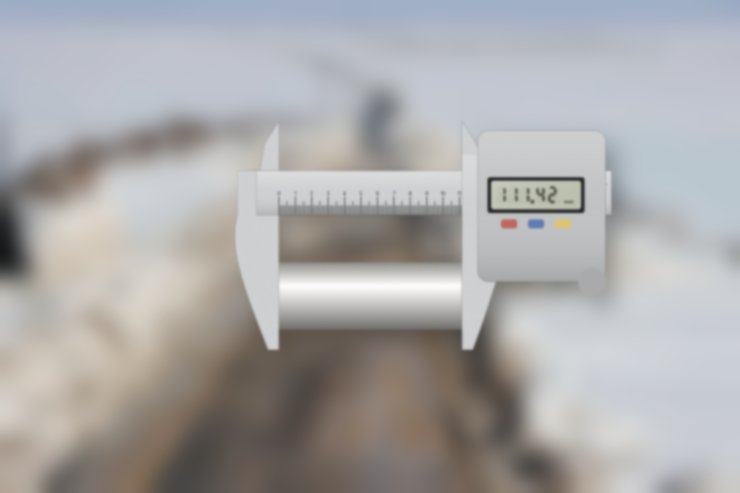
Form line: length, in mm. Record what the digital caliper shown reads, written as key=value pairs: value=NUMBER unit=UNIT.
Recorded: value=111.42 unit=mm
